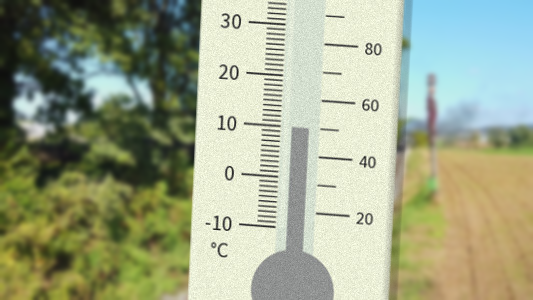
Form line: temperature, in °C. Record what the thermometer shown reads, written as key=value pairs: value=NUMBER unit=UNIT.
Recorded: value=10 unit=°C
